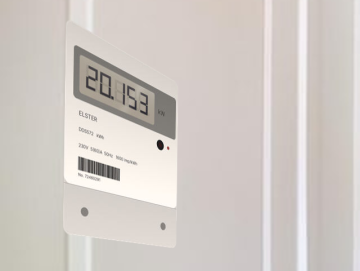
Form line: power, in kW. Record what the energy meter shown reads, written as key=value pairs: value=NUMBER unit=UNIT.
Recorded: value=20.153 unit=kW
